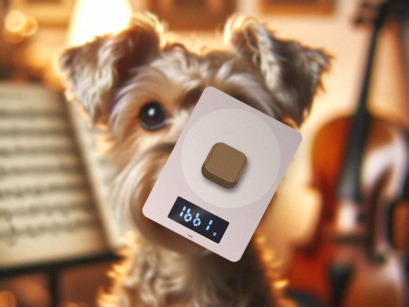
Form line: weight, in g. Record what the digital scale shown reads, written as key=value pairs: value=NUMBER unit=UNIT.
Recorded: value=1661 unit=g
